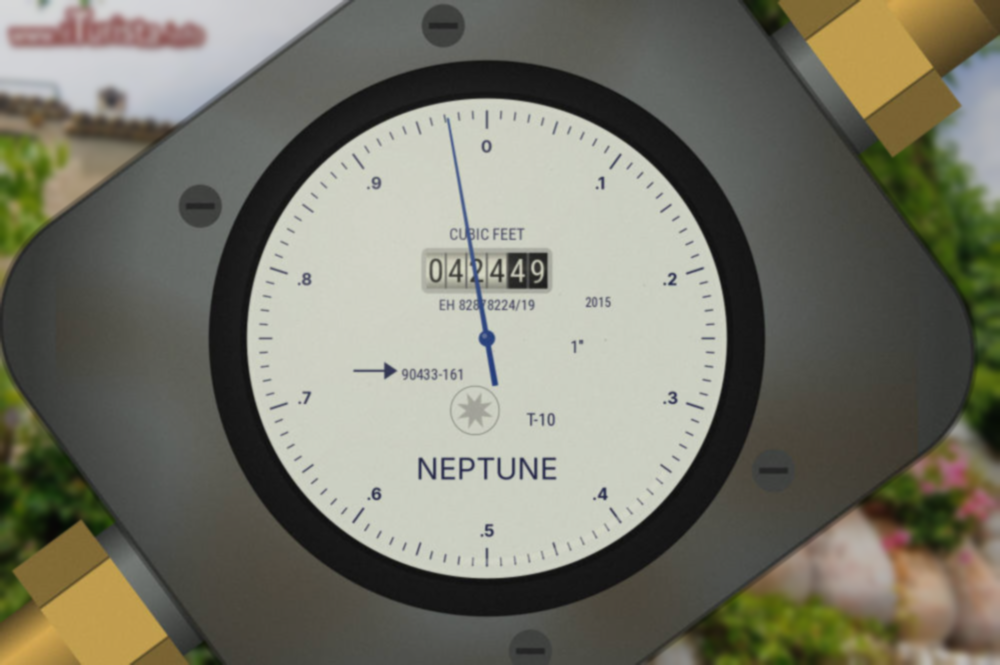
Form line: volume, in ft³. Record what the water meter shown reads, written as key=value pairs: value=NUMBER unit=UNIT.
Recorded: value=42448.97 unit=ft³
